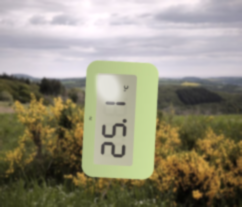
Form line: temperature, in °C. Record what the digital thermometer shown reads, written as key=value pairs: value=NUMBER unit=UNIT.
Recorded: value=25.1 unit=°C
